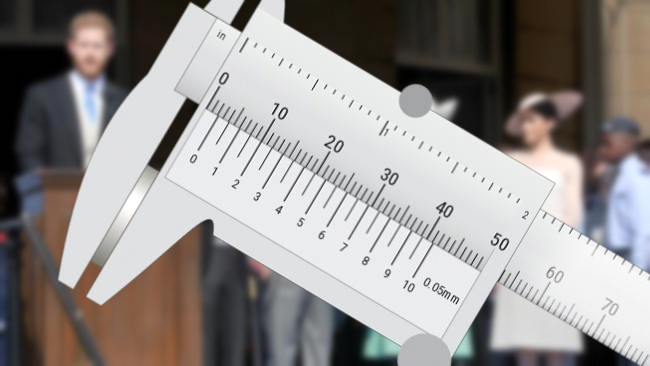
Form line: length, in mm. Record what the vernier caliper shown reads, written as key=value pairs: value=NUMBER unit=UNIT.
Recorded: value=2.2 unit=mm
